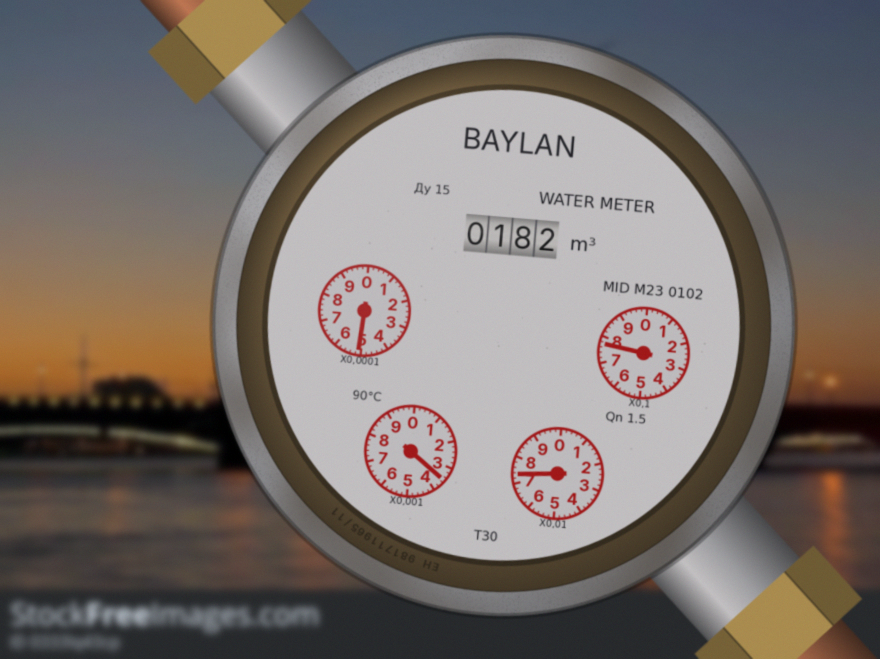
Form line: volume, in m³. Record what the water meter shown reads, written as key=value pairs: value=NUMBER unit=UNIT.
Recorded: value=182.7735 unit=m³
